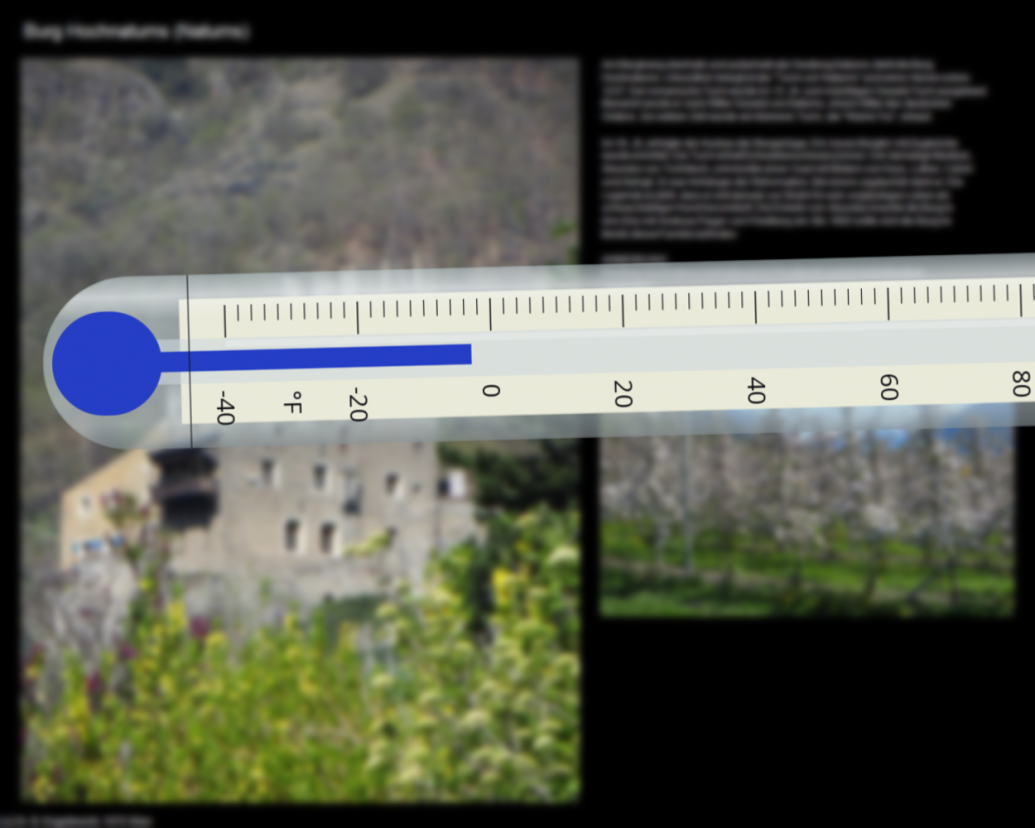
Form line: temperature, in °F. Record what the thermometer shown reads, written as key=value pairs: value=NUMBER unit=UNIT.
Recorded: value=-3 unit=°F
